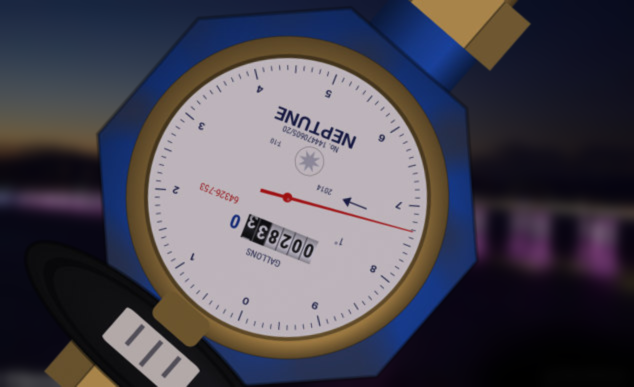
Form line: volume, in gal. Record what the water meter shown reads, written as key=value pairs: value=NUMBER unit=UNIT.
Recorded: value=28327.3 unit=gal
